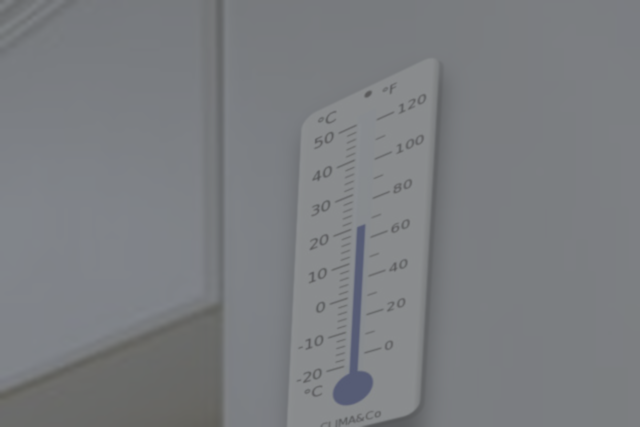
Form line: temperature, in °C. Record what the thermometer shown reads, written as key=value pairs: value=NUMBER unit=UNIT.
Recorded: value=20 unit=°C
